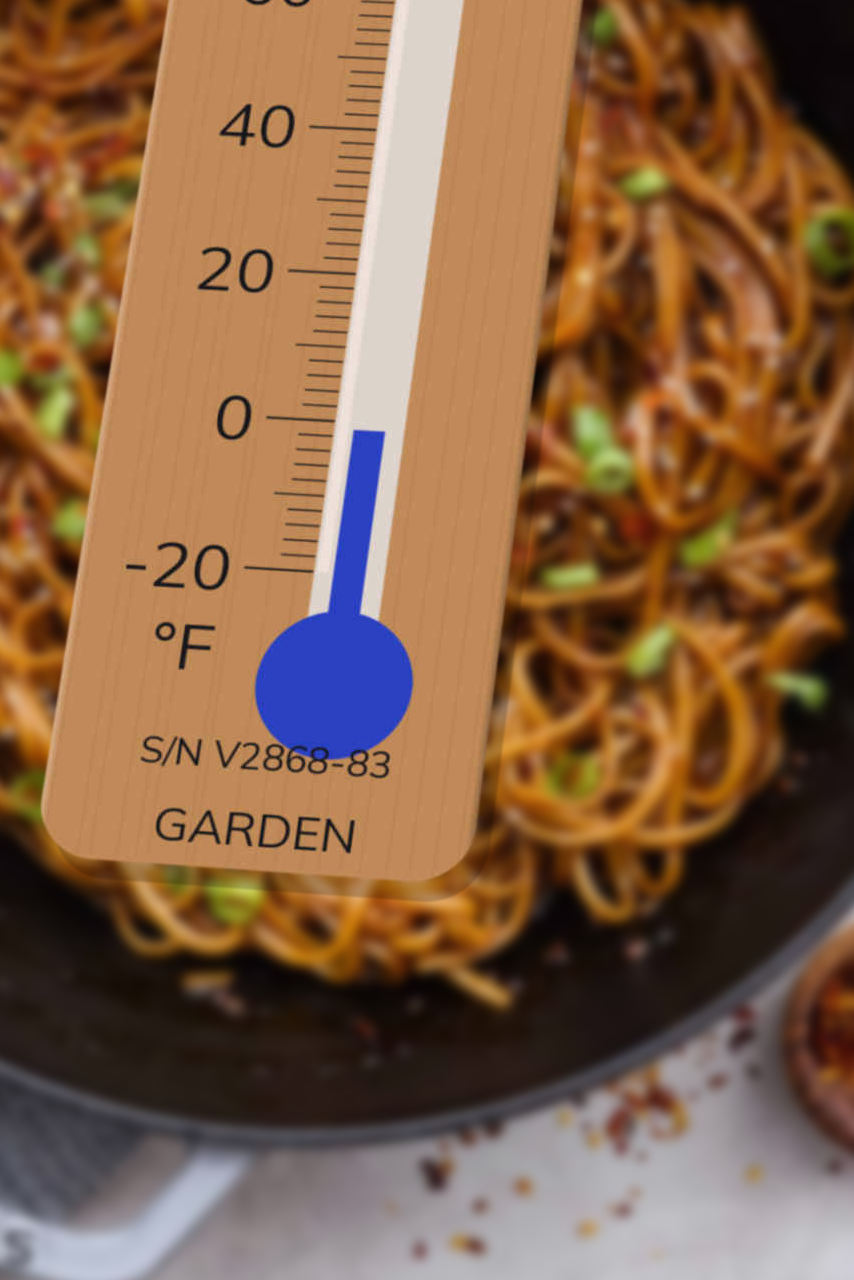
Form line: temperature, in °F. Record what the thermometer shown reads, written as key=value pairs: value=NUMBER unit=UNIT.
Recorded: value=-1 unit=°F
